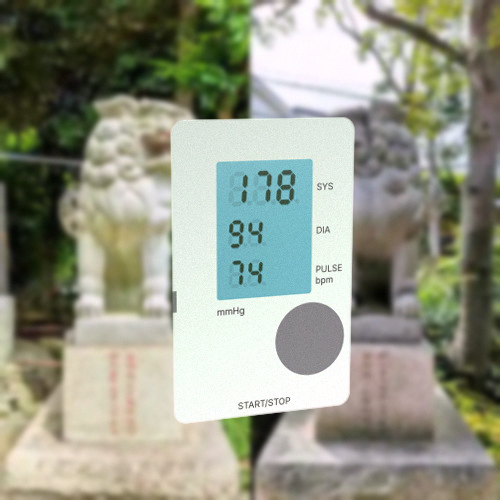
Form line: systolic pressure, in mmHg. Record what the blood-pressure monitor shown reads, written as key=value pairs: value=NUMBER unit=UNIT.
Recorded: value=178 unit=mmHg
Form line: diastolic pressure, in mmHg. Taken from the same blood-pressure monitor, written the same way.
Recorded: value=94 unit=mmHg
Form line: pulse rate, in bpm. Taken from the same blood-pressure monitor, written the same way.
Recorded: value=74 unit=bpm
